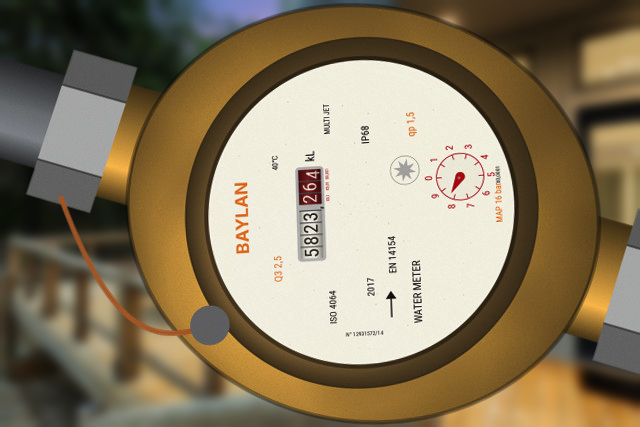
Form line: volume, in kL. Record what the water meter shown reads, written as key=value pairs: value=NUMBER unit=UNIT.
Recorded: value=5823.2638 unit=kL
